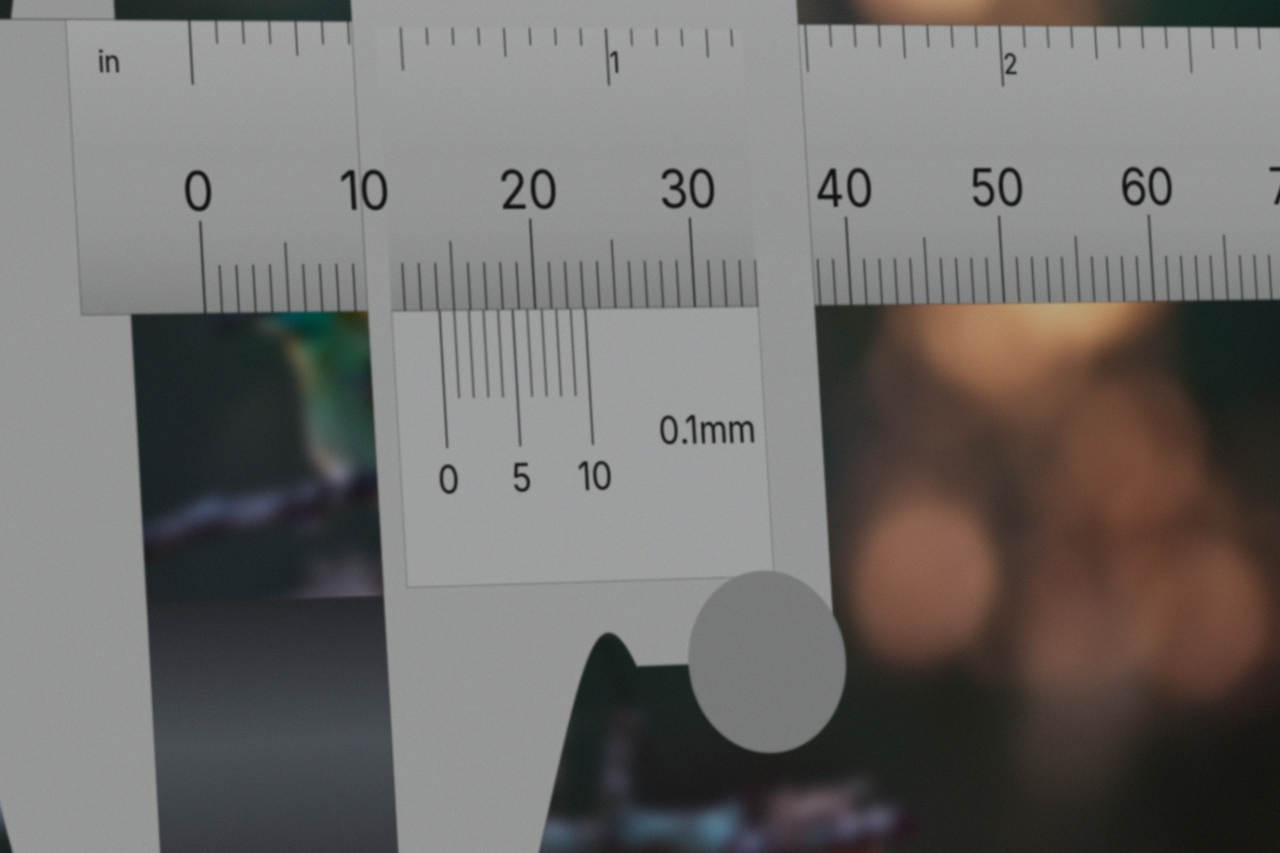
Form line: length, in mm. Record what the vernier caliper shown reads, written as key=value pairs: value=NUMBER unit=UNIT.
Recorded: value=14.1 unit=mm
